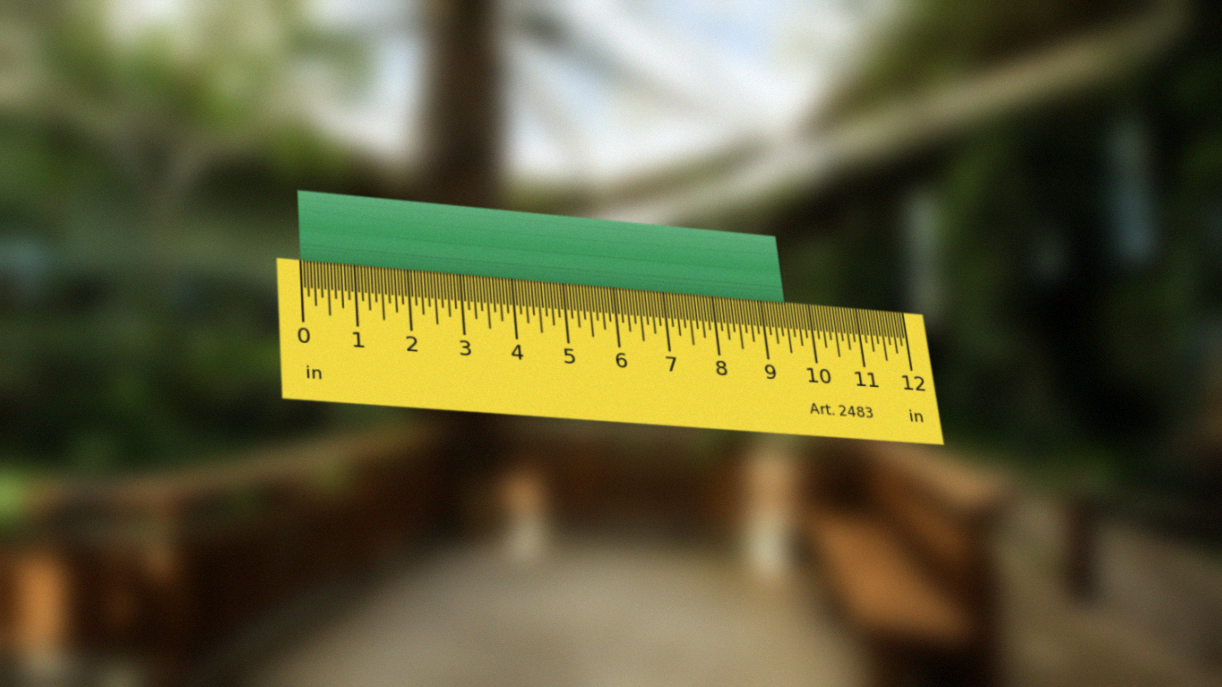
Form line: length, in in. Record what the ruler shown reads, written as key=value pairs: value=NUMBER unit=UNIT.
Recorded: value=9.5 unit=in
